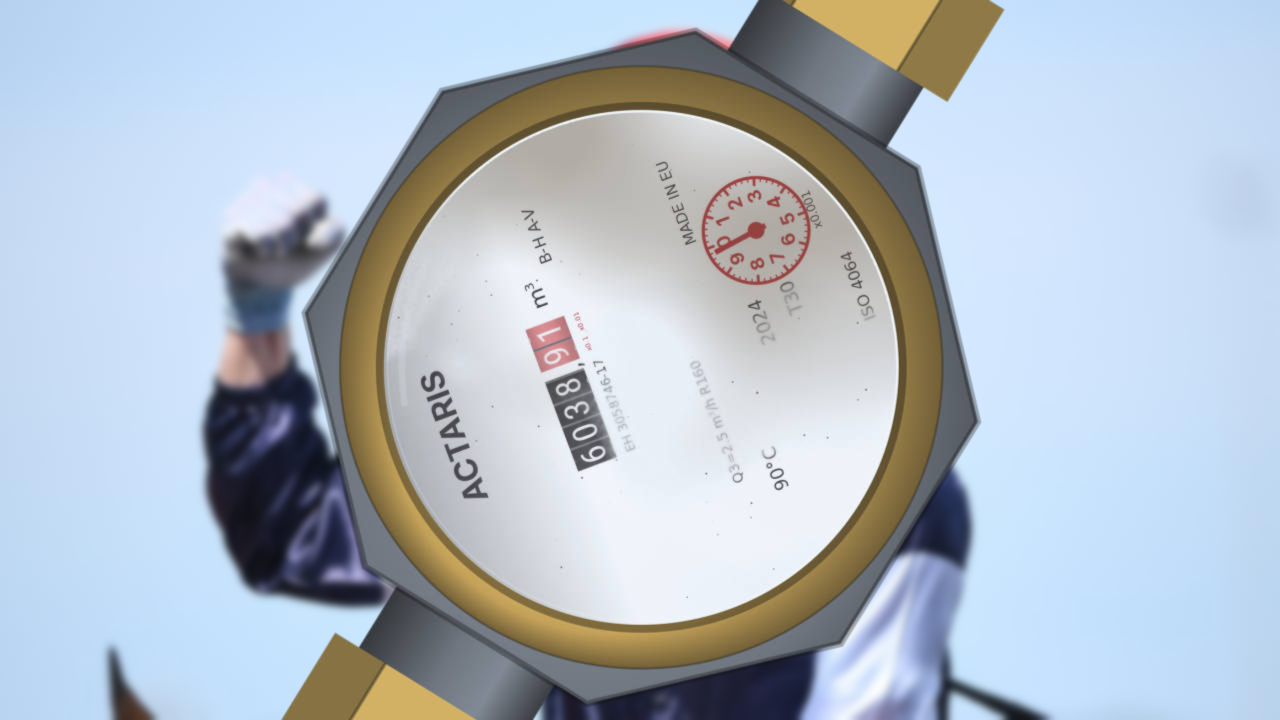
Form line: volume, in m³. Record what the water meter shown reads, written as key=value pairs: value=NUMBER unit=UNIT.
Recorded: value=6038.909 unit=m³
